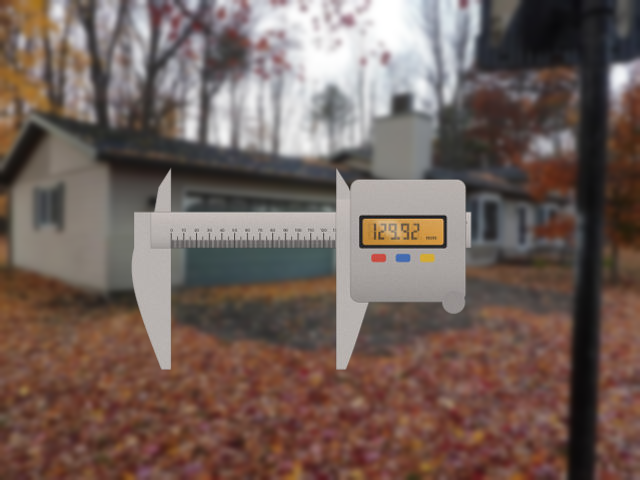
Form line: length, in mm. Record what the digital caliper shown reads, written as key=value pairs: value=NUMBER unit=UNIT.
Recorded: value=129.92 unit=mm
